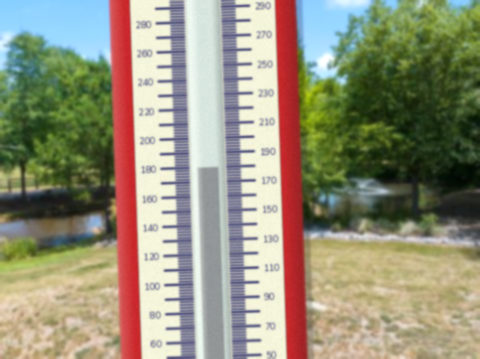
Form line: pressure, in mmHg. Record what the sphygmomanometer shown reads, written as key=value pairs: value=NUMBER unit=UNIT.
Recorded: value=180 unit=mmHg
